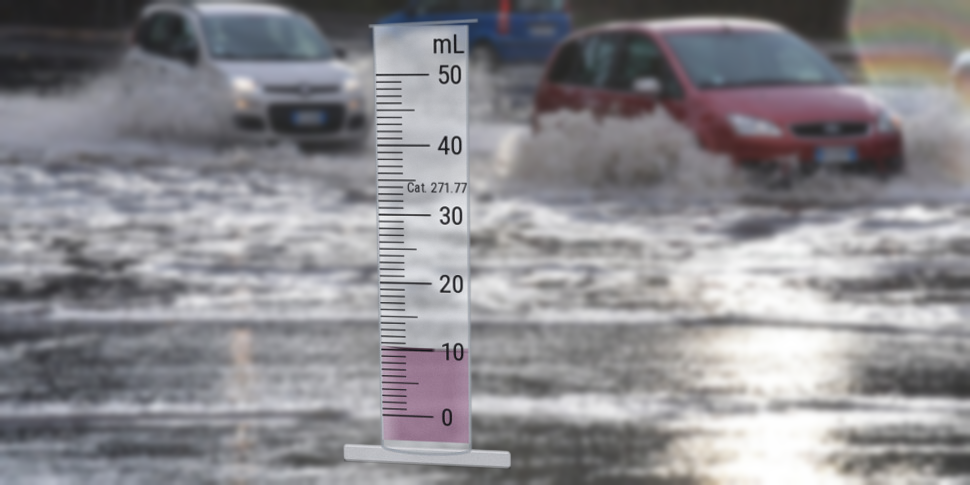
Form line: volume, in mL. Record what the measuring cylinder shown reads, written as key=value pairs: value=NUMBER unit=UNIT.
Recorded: value=10 unit=mL
